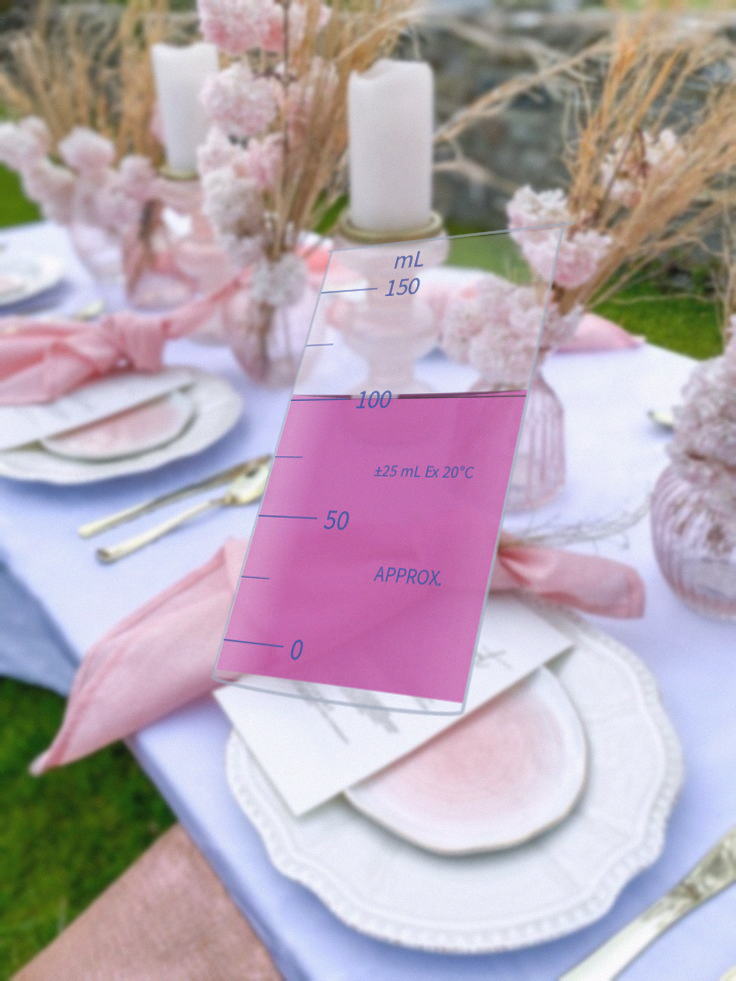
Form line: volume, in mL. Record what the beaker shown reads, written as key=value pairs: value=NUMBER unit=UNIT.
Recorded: value=100 unit=mL
